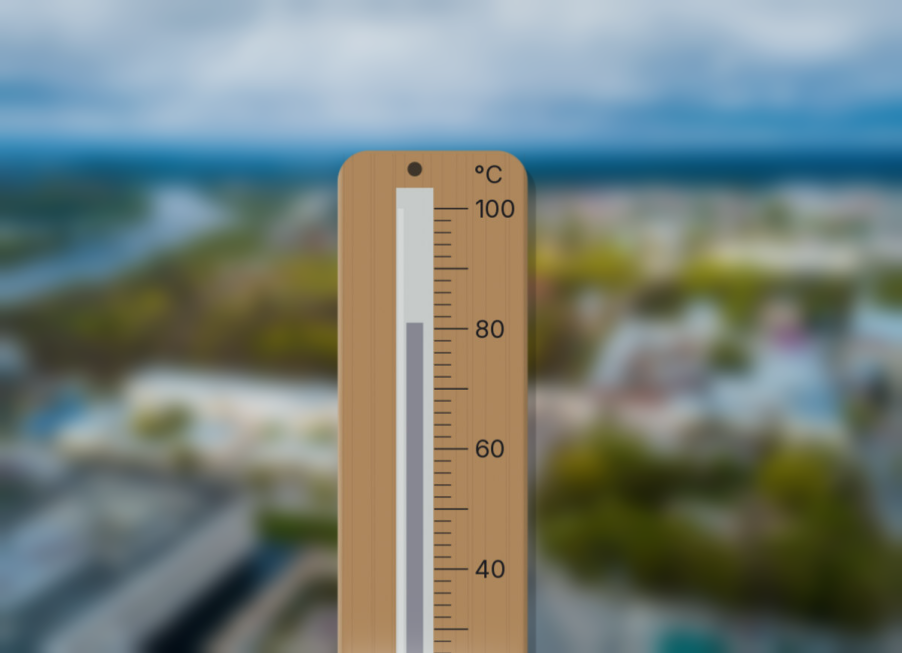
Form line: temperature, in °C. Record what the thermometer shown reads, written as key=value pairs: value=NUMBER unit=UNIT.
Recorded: value=81 unit=°C
